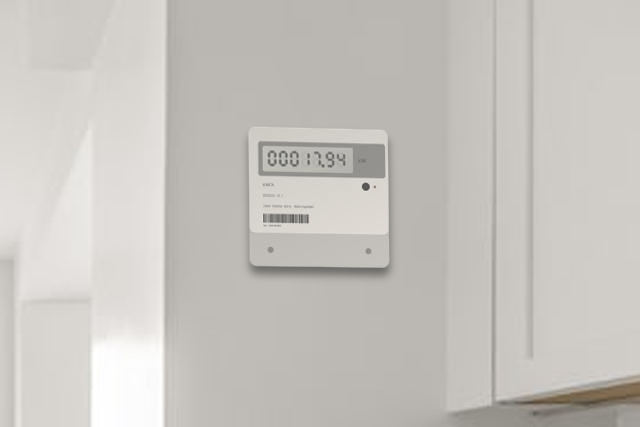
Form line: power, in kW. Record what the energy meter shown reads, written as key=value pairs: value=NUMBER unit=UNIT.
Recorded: value=17.94 unit=kW
